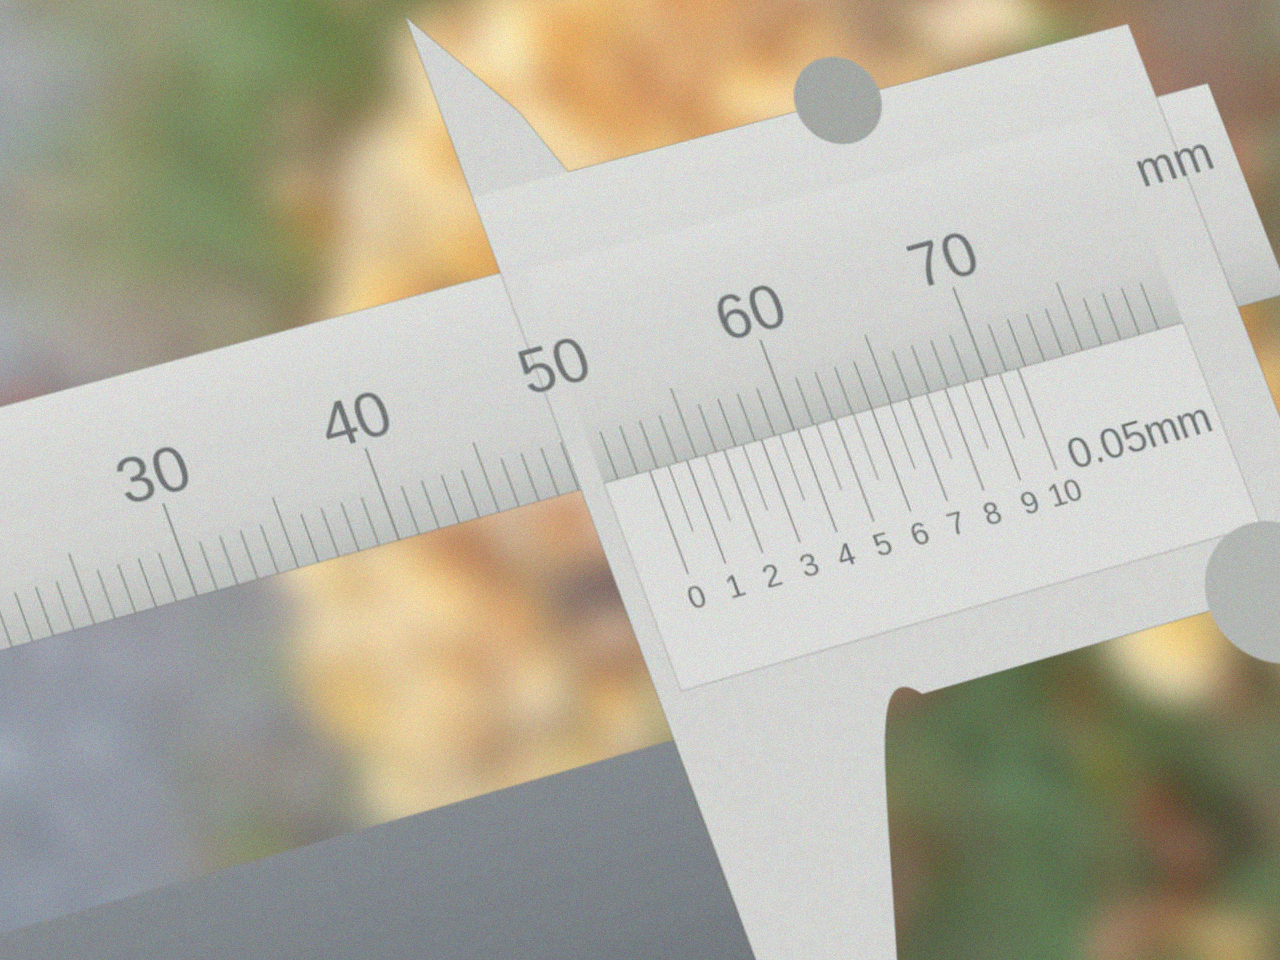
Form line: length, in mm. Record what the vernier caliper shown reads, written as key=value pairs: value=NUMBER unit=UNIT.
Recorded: value=52.6 unit=mm
